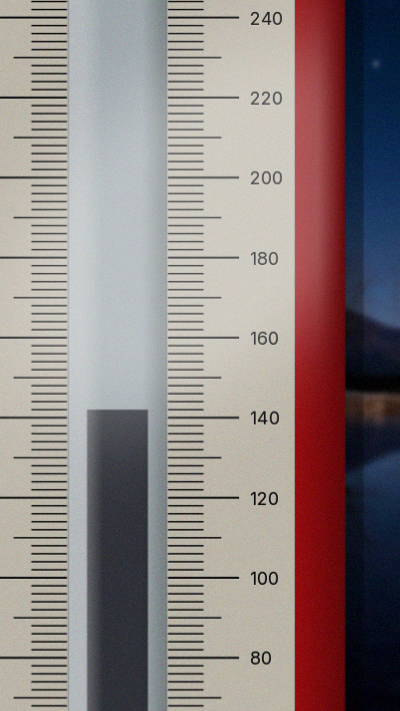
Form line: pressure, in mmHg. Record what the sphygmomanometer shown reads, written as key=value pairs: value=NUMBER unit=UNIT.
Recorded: value=142 unit=mmHg
